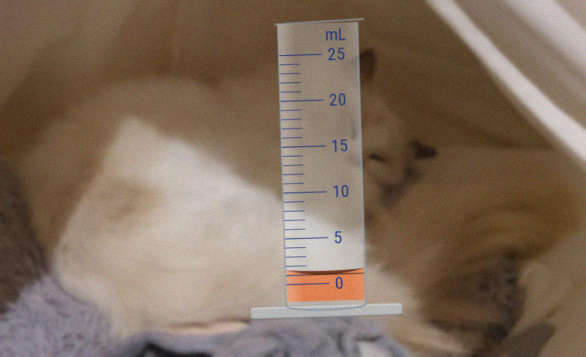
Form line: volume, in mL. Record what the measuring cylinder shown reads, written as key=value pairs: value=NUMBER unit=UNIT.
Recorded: value=1 unit=mL
